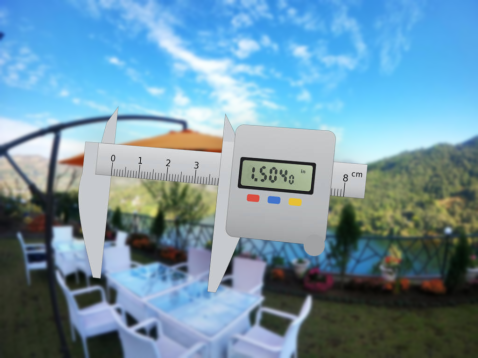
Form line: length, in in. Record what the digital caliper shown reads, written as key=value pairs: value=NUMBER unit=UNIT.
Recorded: value=1.5040 unit=in
